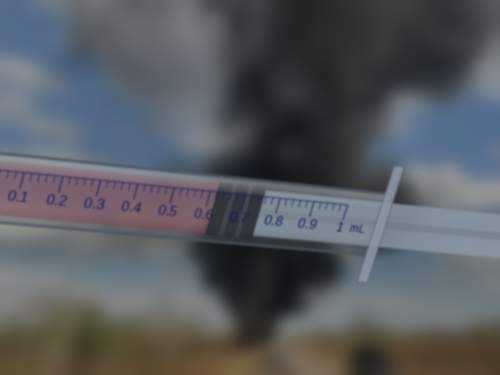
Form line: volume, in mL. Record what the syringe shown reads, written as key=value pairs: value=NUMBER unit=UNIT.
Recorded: value=0.62 unit=mL
